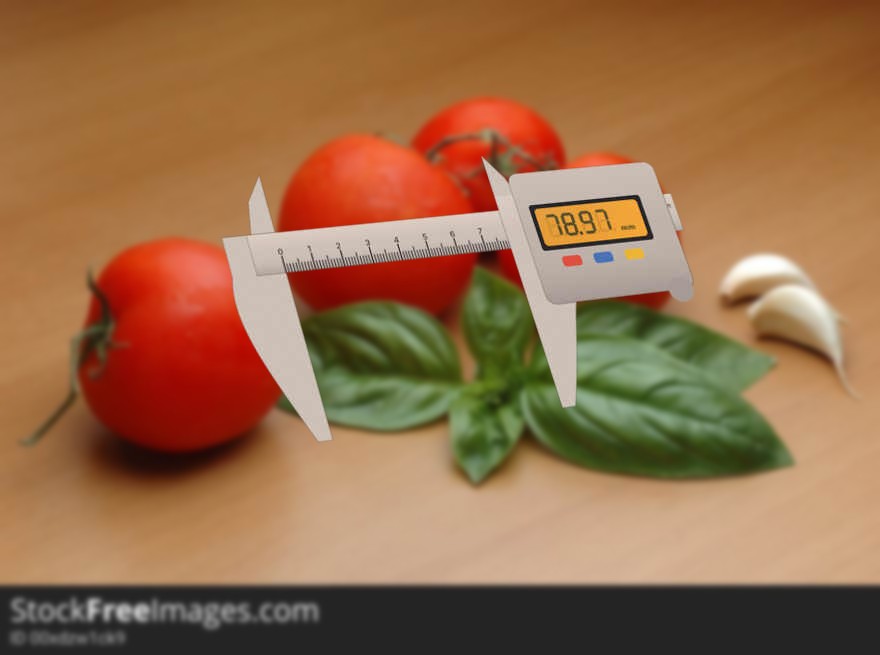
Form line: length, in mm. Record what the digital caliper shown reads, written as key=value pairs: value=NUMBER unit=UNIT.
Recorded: value=78.97 unit=mm
